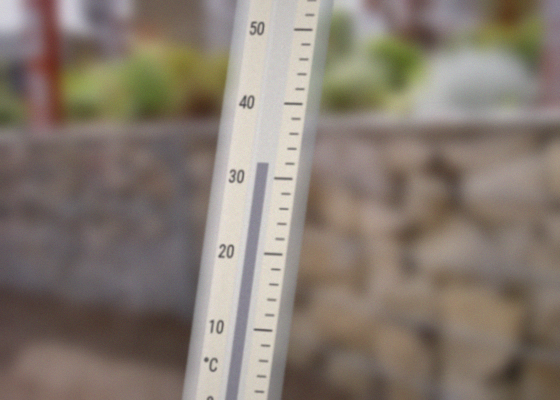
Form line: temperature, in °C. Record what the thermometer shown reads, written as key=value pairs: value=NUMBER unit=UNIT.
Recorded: value=32 unit=°C
